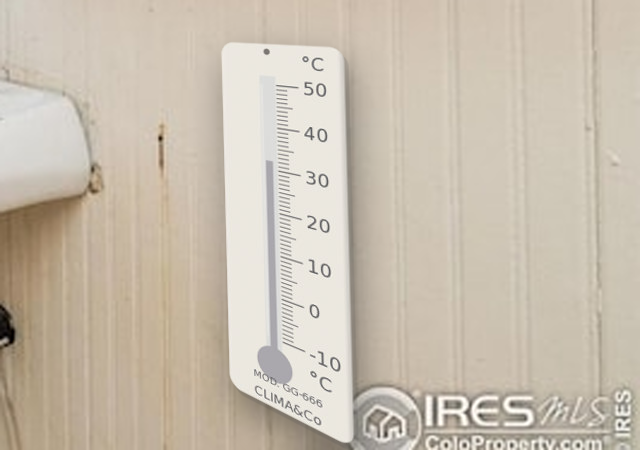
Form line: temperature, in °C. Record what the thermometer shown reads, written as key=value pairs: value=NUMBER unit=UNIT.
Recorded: value=32 unit=°C
